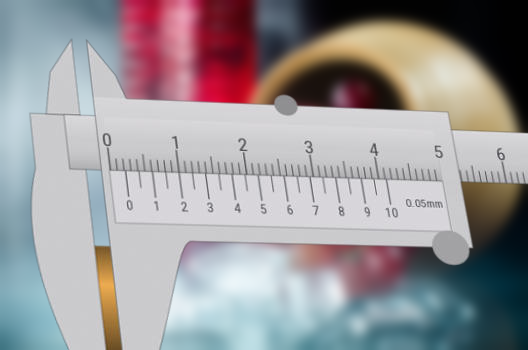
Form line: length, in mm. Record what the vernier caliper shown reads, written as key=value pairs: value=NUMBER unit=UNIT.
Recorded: value=2.2 unit=mm
